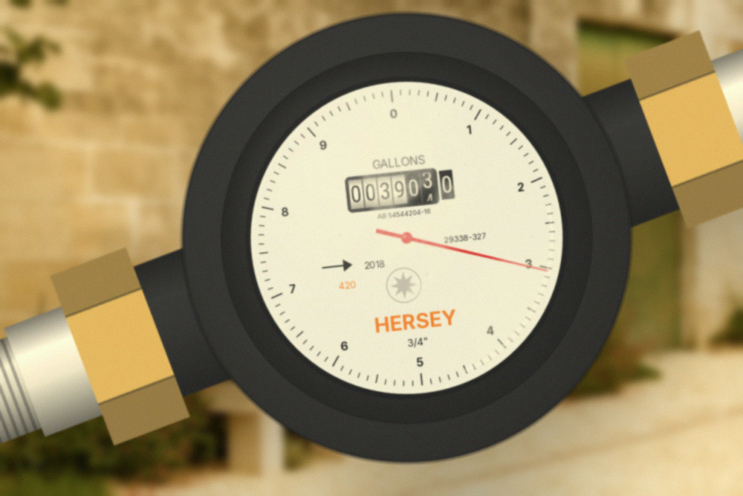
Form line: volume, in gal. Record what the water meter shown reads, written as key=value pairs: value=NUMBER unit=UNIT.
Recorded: value=39033.0 unit=gal
